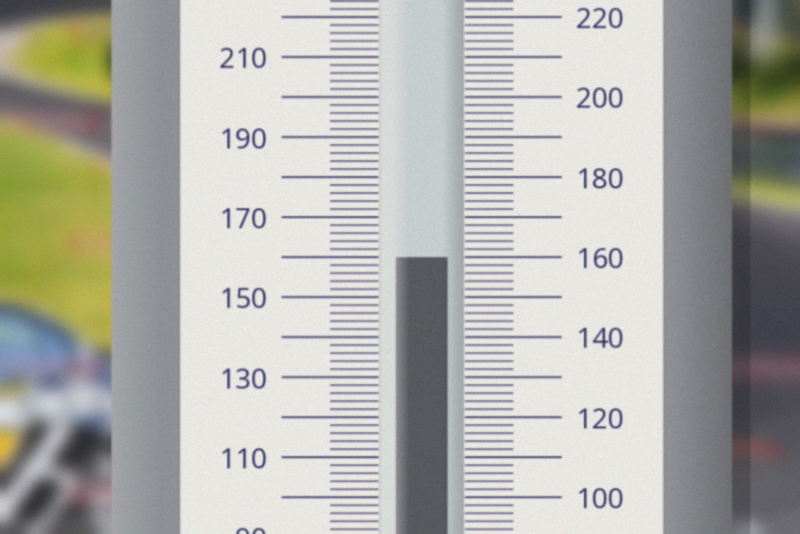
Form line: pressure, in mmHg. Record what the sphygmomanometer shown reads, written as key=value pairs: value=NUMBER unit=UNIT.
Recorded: value=160 unit=mmHg
